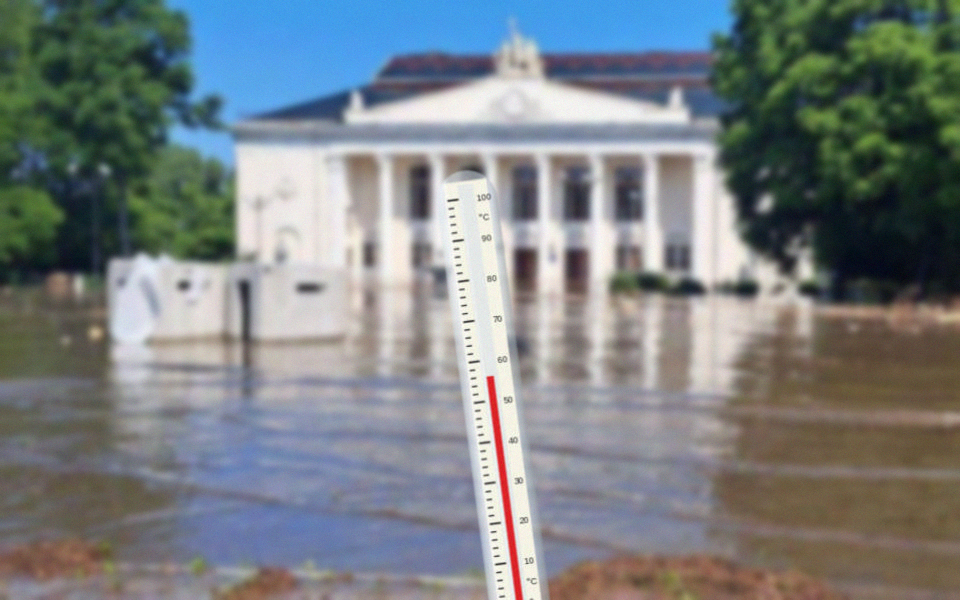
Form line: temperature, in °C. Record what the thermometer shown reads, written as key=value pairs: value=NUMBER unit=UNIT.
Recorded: value=56 unit=°C
